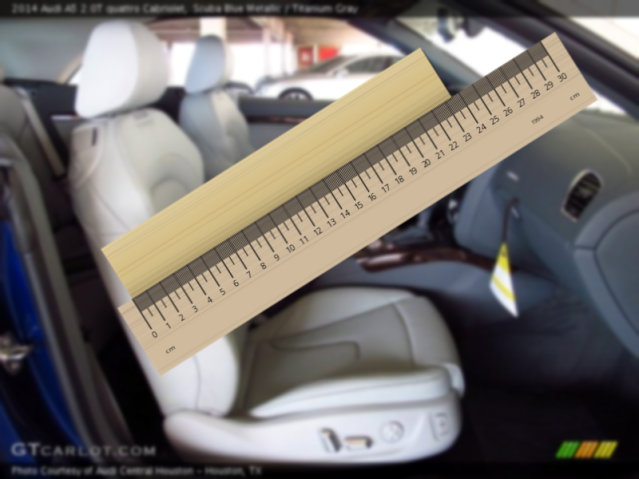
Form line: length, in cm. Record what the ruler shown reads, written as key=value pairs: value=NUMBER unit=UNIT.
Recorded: value=23.5 unit=cm
